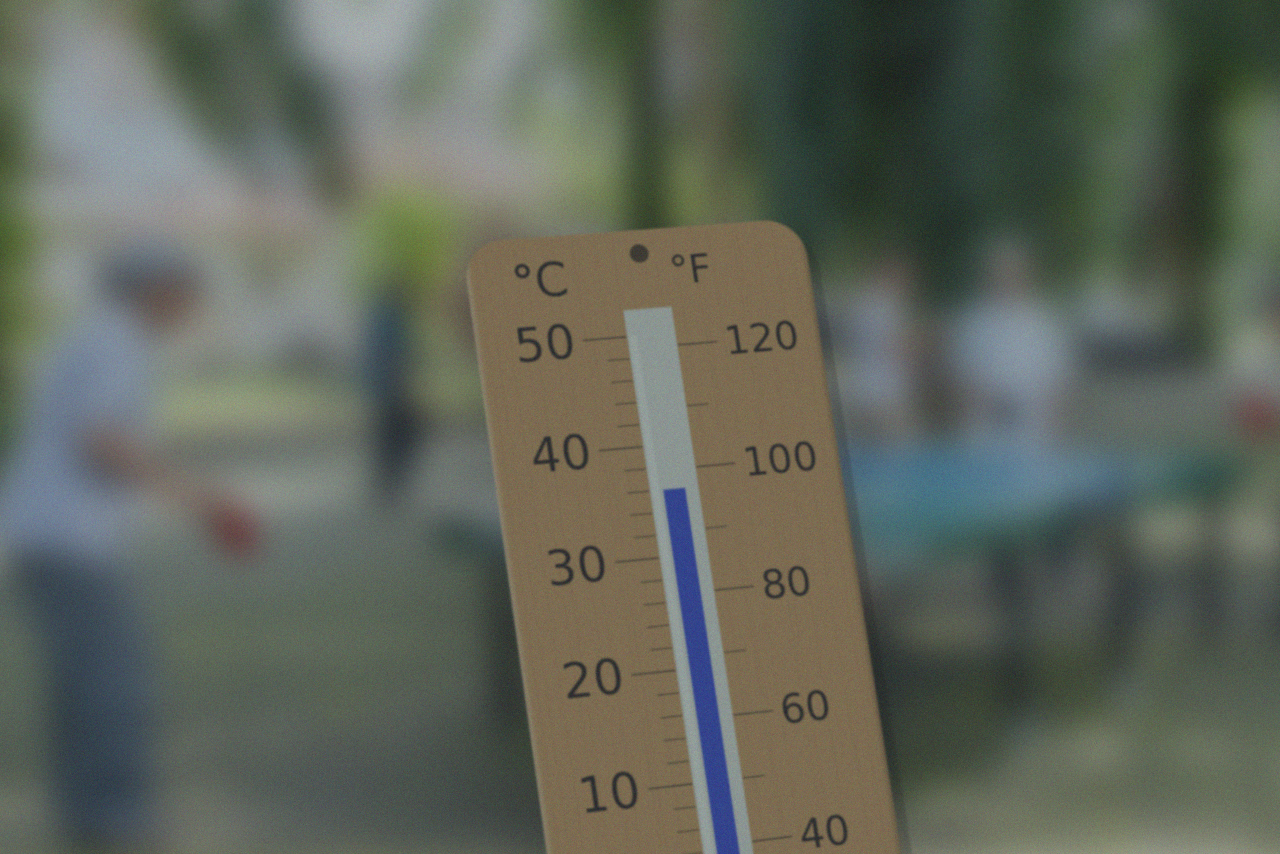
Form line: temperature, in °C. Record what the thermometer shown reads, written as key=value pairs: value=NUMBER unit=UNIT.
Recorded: value=36 unit=°C
